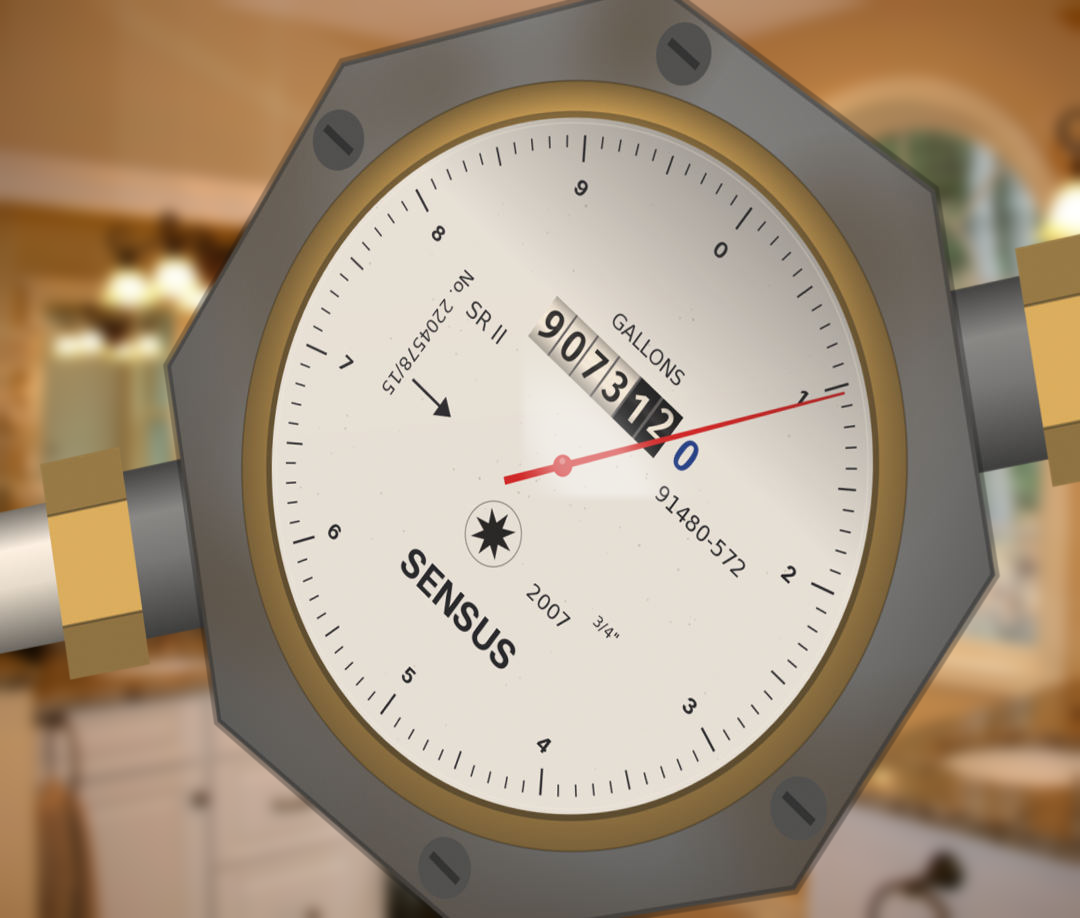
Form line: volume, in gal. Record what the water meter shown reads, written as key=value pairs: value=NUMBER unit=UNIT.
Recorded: value=9073121.0 unit=gal
